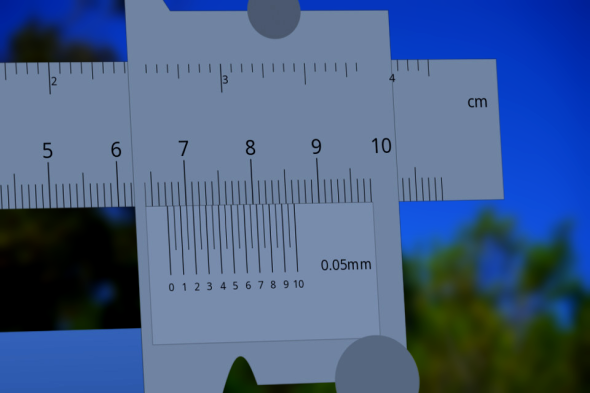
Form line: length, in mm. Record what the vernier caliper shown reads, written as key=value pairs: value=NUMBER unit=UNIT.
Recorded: value=67.2 unit=mm
